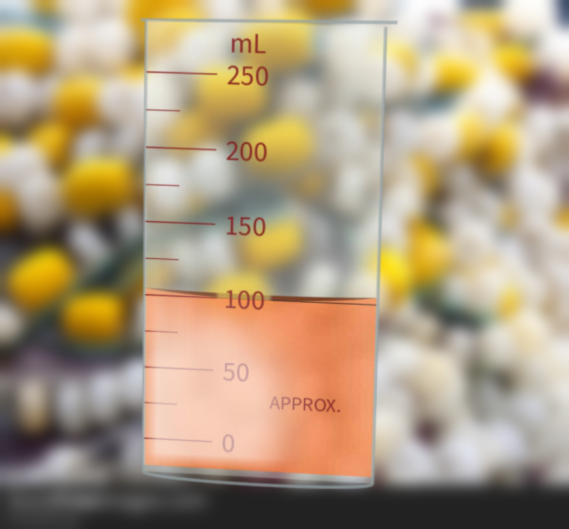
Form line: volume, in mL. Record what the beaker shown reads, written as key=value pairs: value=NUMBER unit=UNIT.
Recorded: value=100 unit=mL
